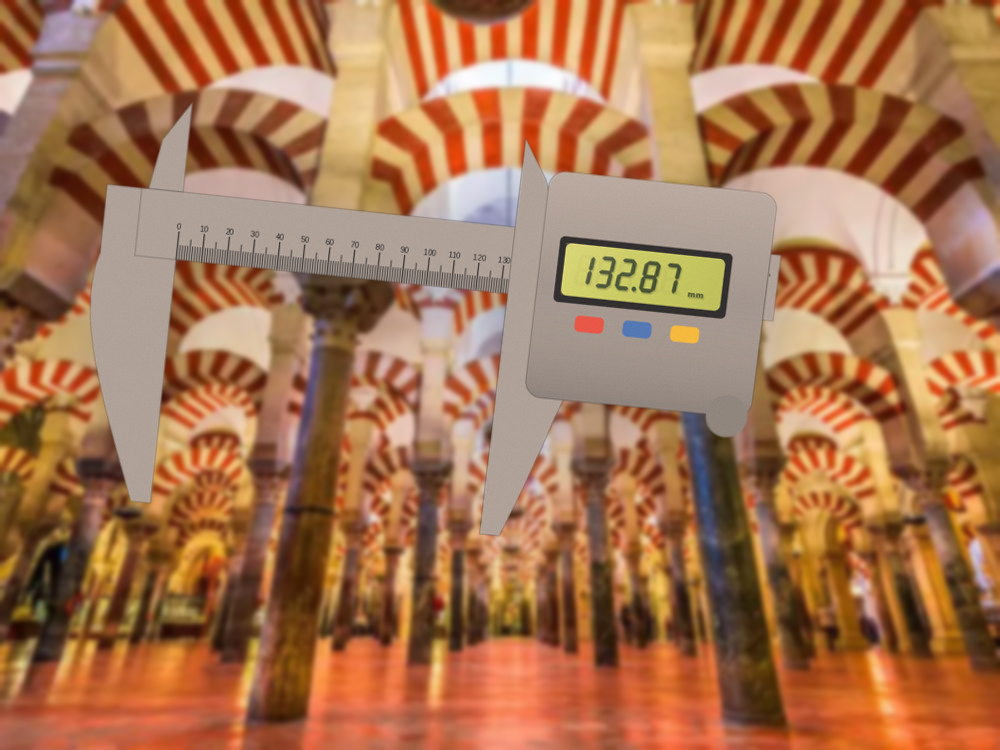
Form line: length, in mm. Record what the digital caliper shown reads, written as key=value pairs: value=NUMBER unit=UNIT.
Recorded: value=132.87 unit=mm
